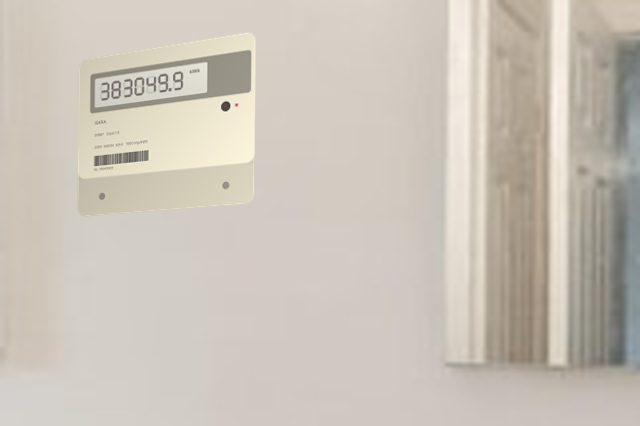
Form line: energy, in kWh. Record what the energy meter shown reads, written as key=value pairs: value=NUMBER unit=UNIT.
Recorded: value=383049.9 unit=kWh
